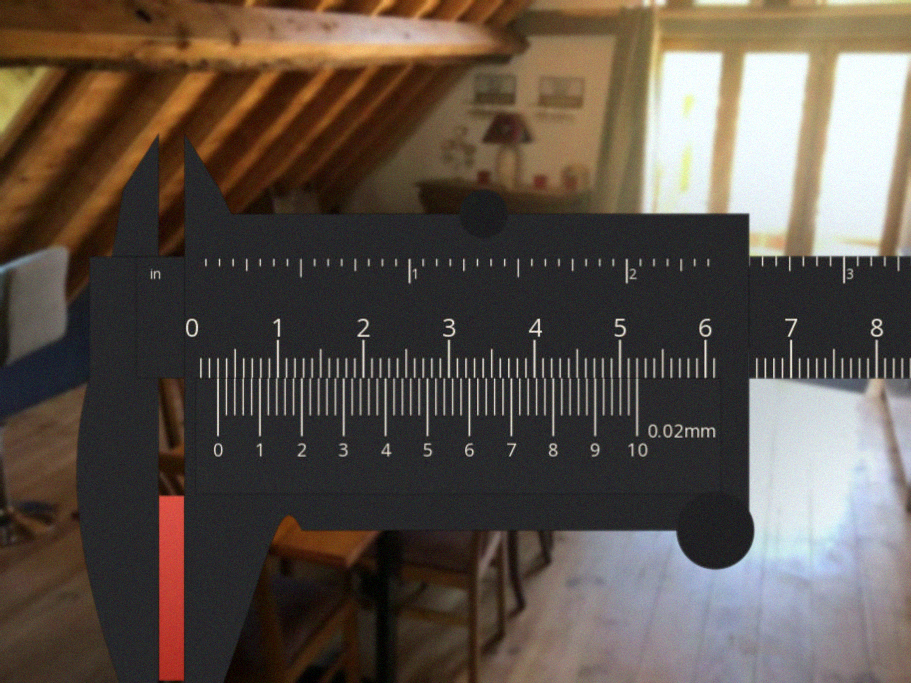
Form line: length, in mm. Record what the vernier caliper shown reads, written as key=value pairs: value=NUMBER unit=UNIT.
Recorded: value=3.0 unit=mm
